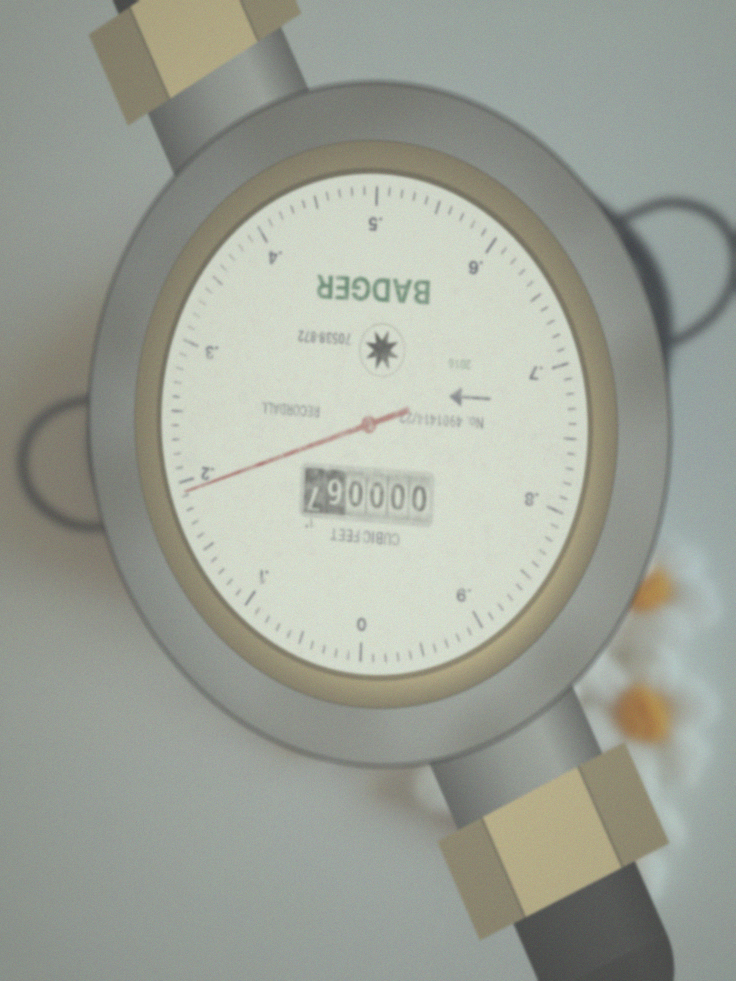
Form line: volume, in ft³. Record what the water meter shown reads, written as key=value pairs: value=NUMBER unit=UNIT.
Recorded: value=67.19 unit=ft³
